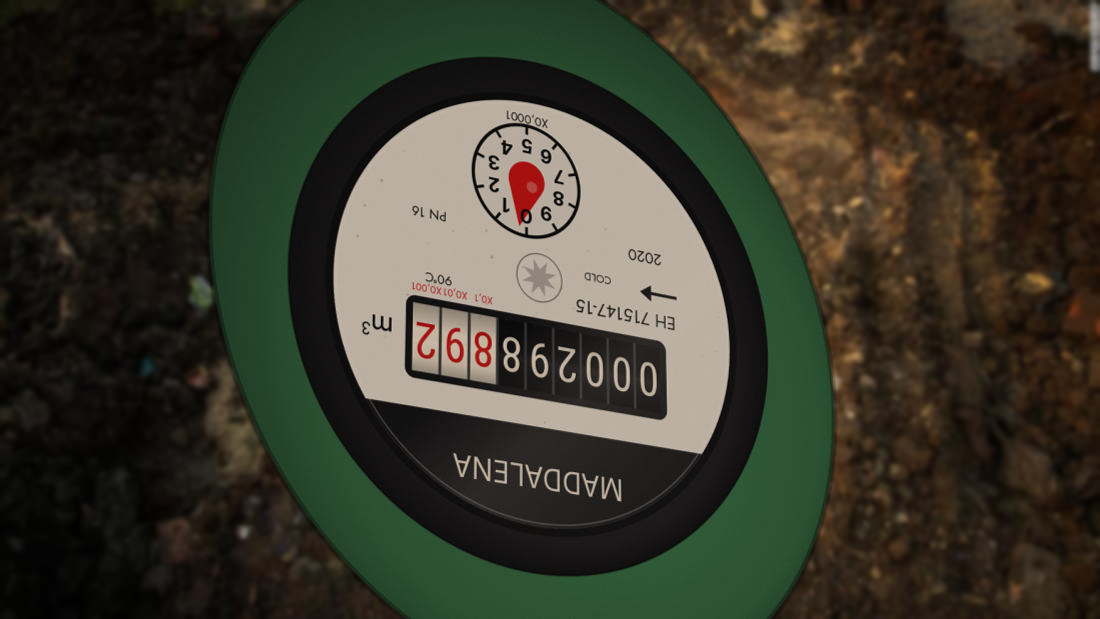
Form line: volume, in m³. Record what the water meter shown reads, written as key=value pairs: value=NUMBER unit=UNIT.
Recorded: value=298.8920 unit=m³
